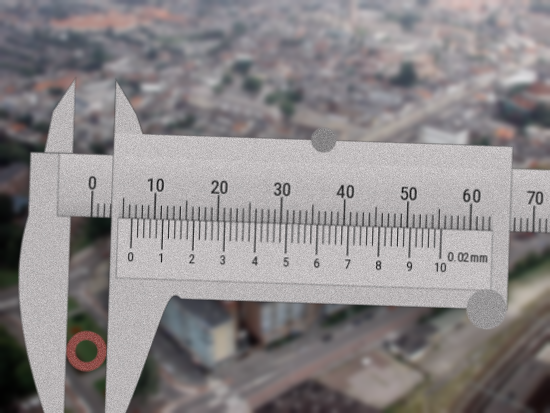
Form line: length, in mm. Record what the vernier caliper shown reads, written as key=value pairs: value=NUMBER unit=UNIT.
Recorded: value=6.4 unit=mm
